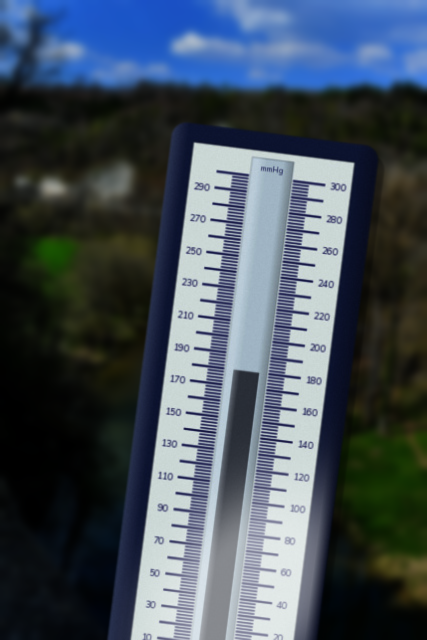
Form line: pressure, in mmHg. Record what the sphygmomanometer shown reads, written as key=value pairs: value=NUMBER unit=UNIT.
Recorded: value=180 unit=mmHg
